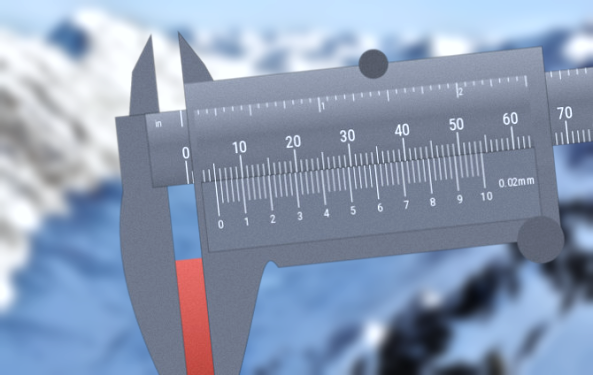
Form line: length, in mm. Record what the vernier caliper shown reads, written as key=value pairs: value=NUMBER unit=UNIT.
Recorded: value=5.0 unit=mm
